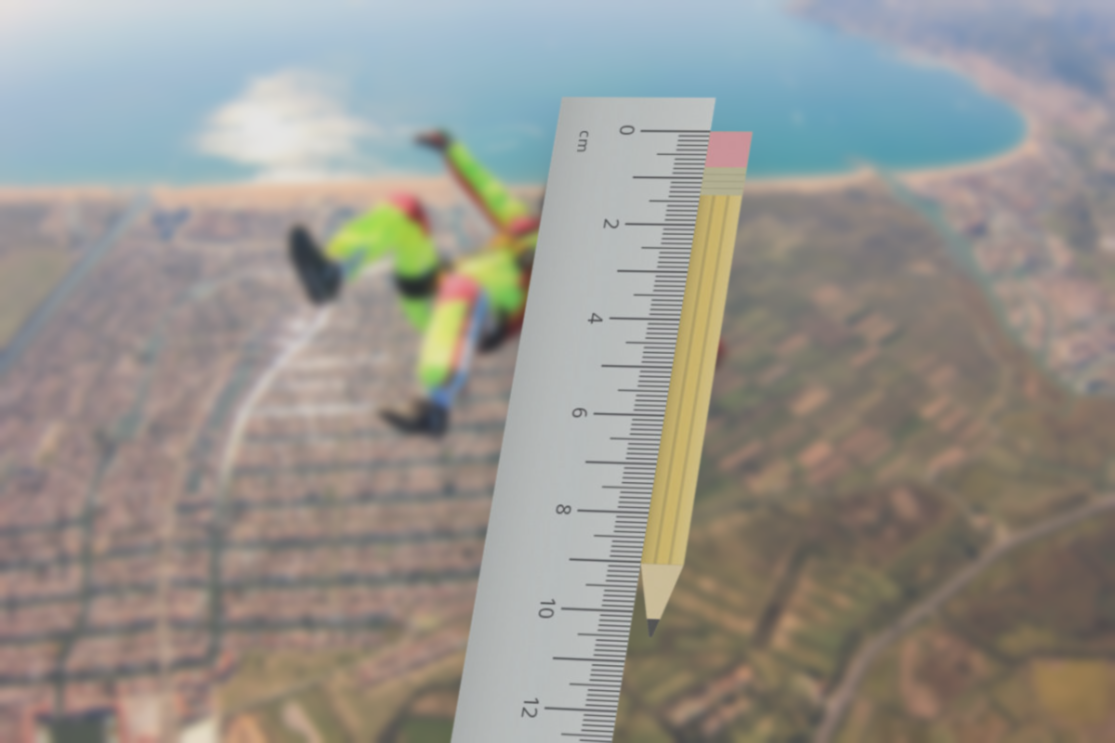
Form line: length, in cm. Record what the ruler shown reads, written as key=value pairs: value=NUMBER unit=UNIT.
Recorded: value=10.5 unit=cm
